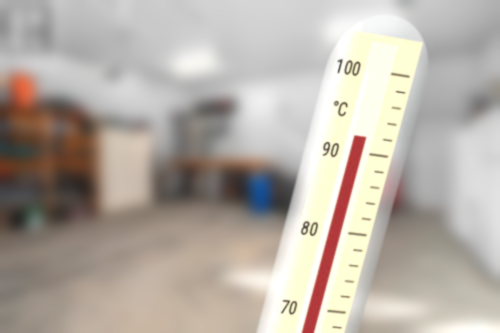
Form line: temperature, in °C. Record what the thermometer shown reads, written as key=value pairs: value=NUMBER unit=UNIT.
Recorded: value=92 unit=°C
